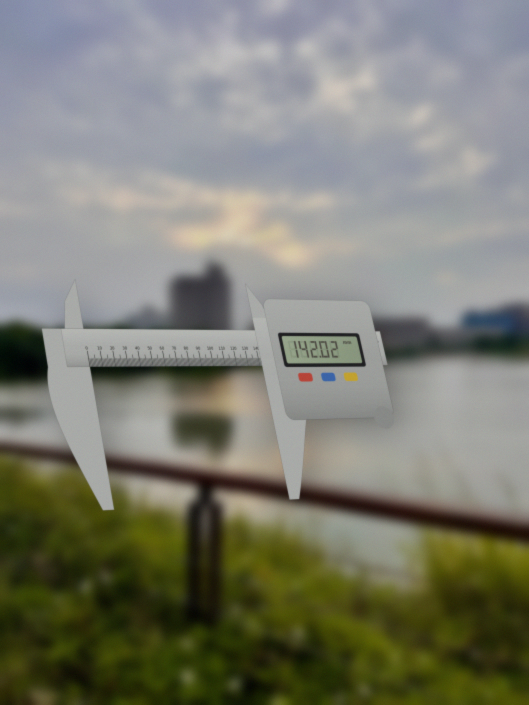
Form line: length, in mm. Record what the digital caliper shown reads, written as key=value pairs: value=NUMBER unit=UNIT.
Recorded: value=142.02 unit=mm
